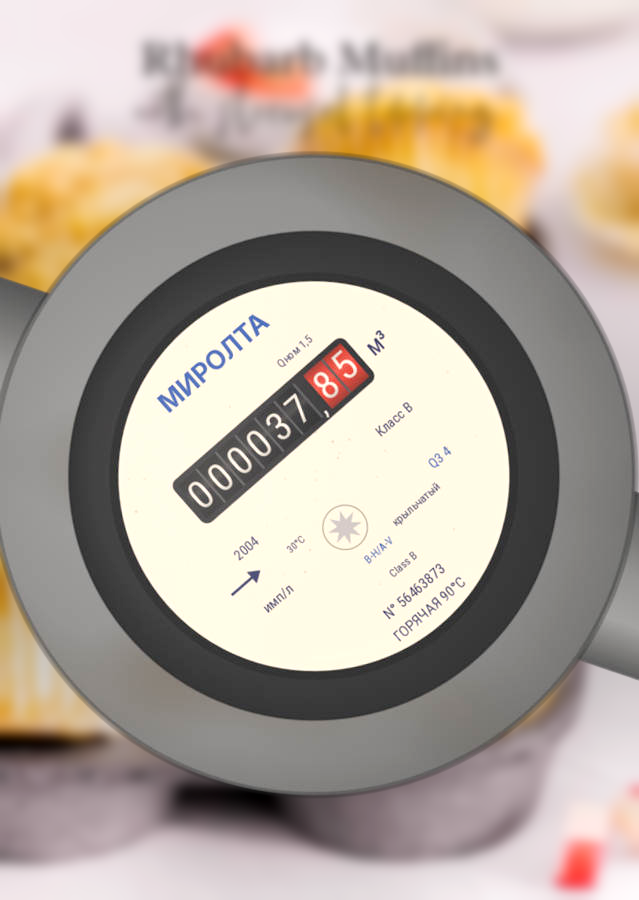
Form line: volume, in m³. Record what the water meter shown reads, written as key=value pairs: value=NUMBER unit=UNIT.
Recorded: value=37.85 unit=m³
